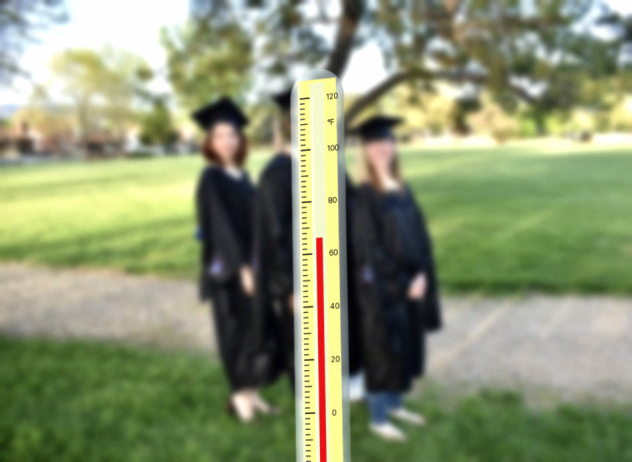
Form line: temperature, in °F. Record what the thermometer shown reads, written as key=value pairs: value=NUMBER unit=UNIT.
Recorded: value=66 unit=°F
